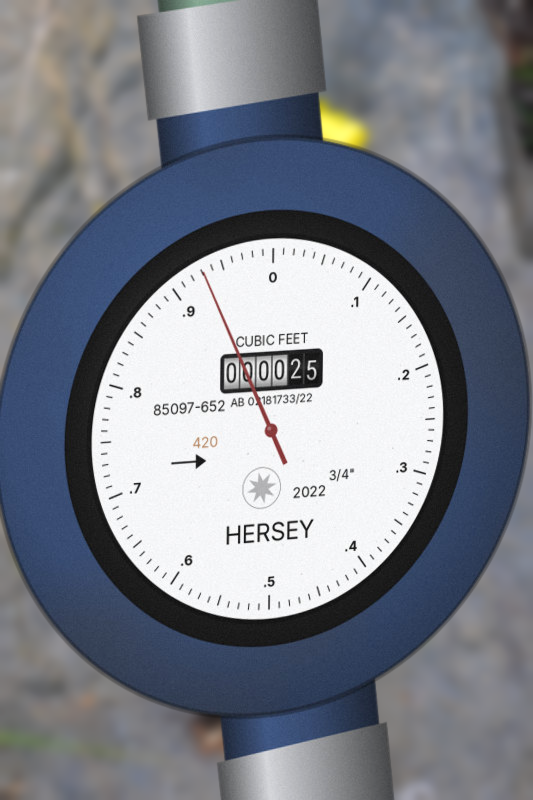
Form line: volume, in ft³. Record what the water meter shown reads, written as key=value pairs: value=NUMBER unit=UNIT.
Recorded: value=24.93 unit=ft³
